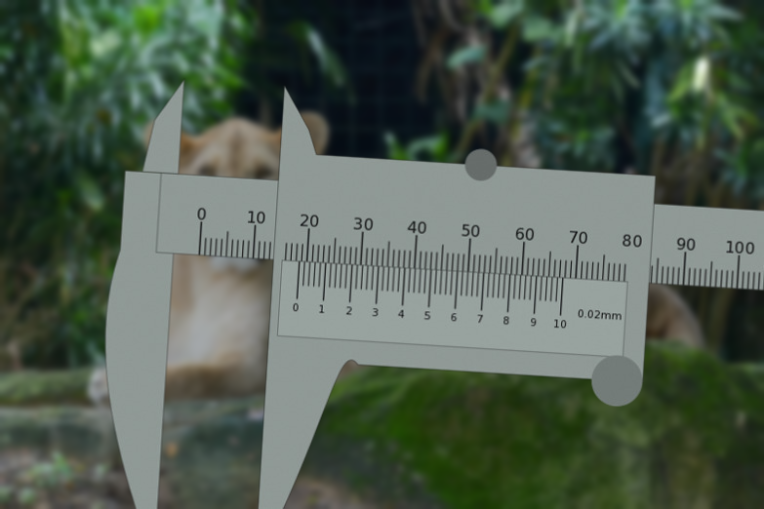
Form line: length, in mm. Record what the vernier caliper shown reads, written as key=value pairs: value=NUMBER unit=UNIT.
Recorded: value=18.6 unit=mm
